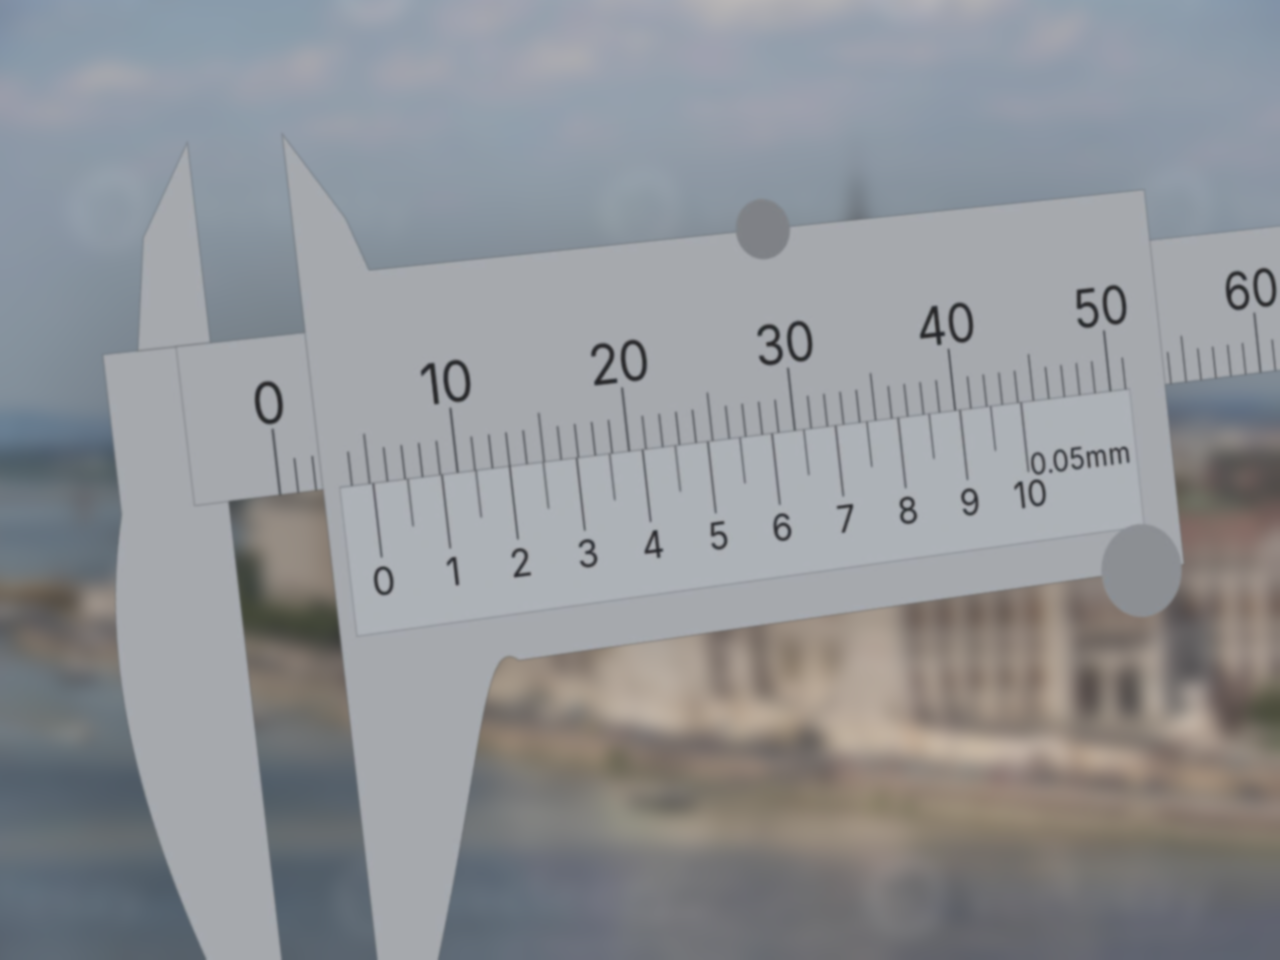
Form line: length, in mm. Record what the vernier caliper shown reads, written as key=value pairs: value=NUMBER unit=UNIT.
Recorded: value=5.2 unit=mm
